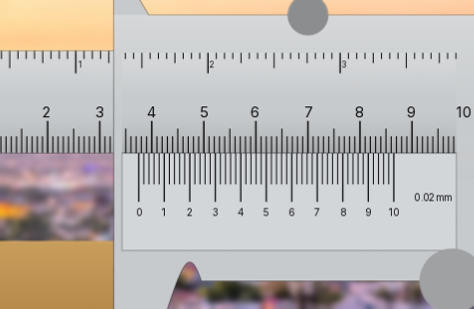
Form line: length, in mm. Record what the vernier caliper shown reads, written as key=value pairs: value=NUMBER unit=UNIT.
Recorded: value=37.5 unit=mm
